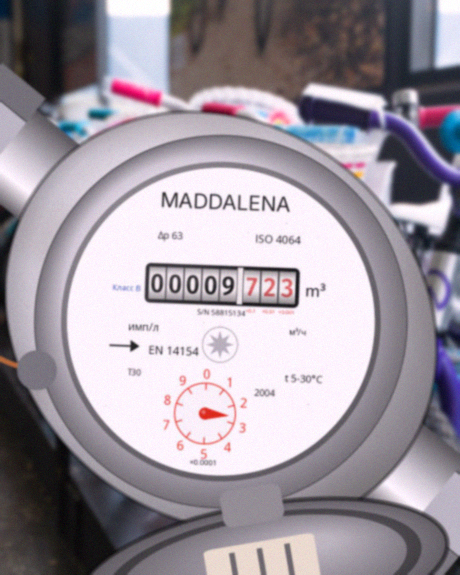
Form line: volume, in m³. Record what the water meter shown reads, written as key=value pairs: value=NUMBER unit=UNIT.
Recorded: value=9.7232 unit=m³
